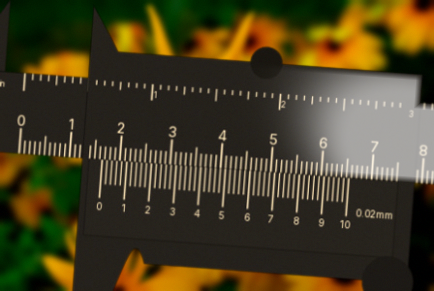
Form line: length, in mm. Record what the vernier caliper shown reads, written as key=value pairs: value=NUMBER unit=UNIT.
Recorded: value=16.5 unit=mm
